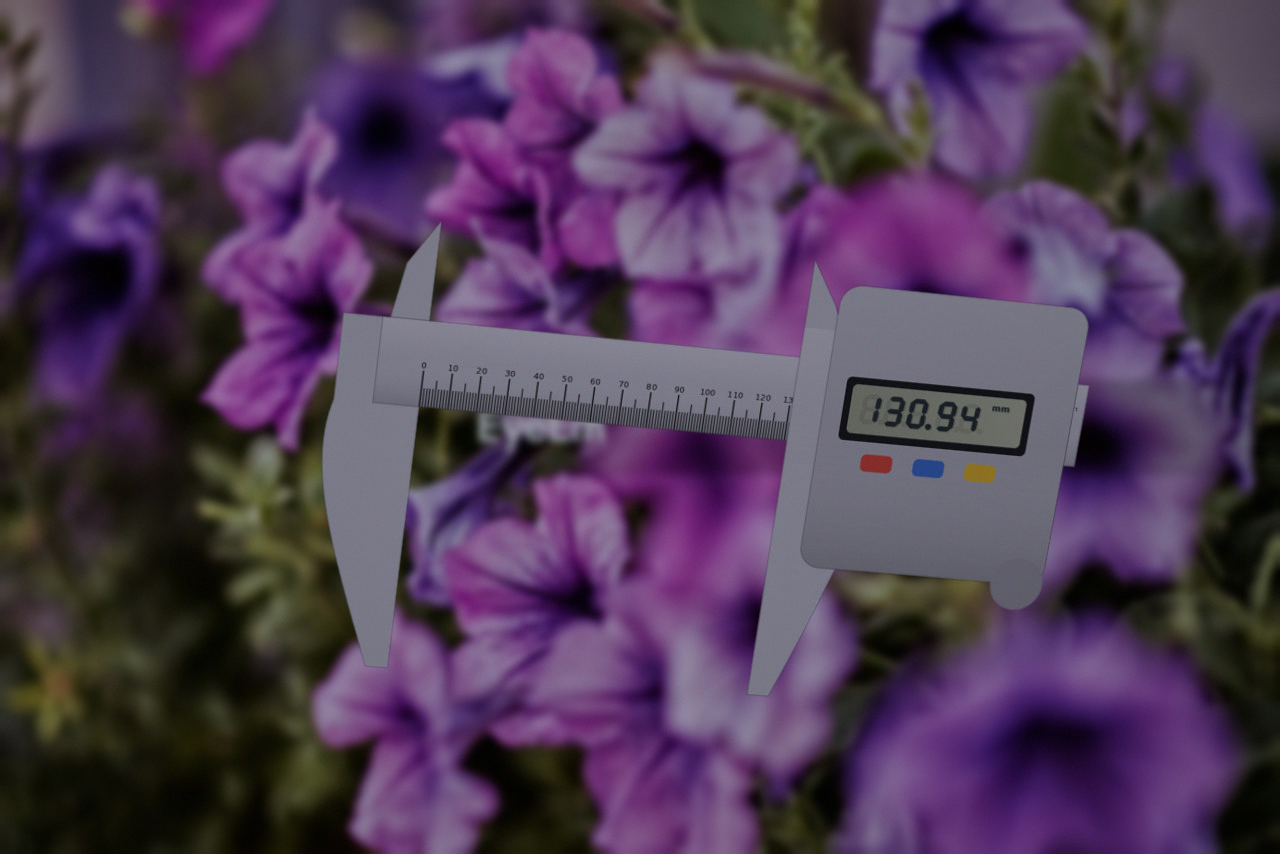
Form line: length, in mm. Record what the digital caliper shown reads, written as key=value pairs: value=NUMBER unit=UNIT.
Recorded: value=130.94 unit=mm
